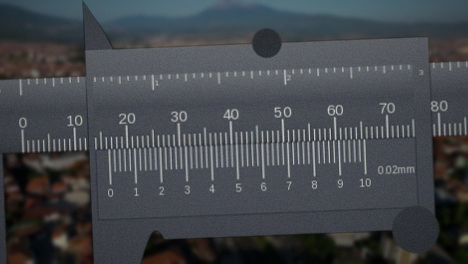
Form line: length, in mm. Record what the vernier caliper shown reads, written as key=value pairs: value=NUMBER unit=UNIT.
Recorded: value=16.5 unit=mm
